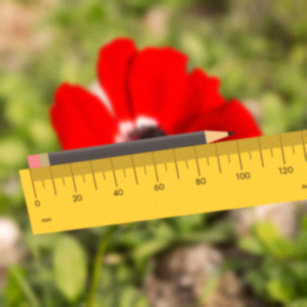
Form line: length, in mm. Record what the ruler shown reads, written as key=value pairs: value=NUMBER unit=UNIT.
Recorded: value=100 unit=mm
